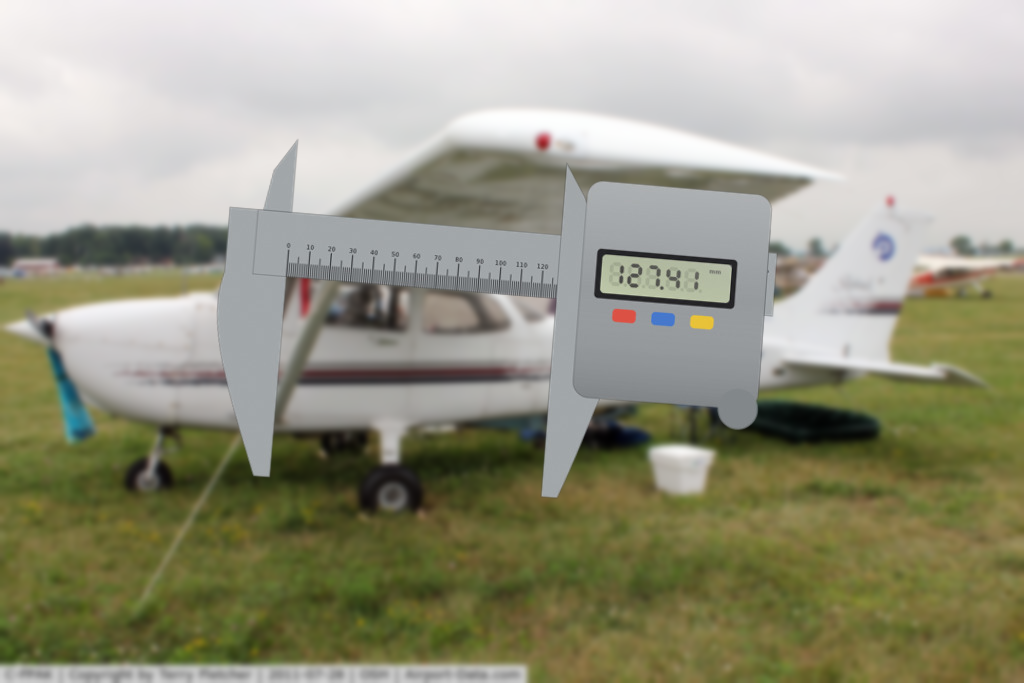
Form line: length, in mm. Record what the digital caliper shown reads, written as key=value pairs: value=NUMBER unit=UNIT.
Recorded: value=127.41 unit=mm
